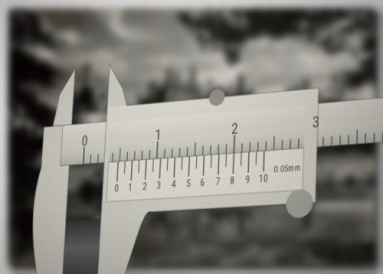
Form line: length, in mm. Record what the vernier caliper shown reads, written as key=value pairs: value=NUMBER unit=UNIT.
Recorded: value=4.8 unit=mm
